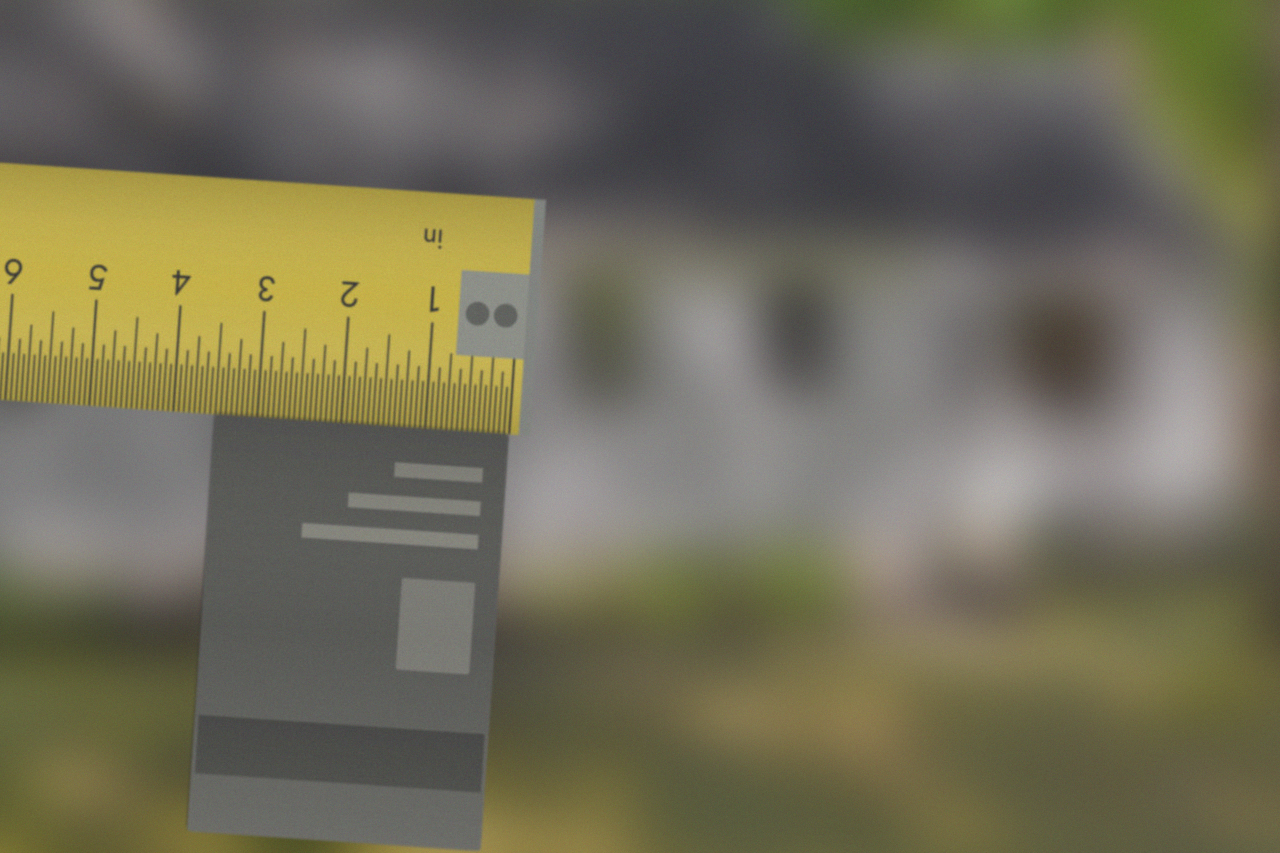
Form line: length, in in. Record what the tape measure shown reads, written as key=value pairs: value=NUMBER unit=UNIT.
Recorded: value=3.5 unit=in
